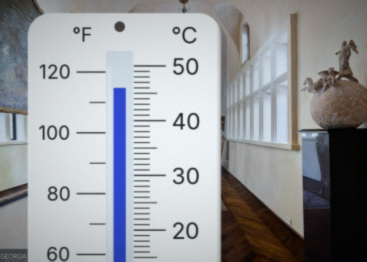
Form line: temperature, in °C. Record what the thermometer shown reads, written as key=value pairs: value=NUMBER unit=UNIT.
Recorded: value=46 unit=°C
